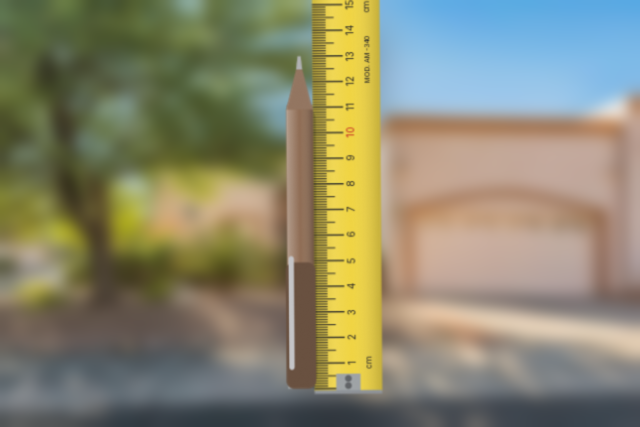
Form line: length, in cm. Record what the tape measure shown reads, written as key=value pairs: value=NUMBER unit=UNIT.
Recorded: value=13 unit=cm
